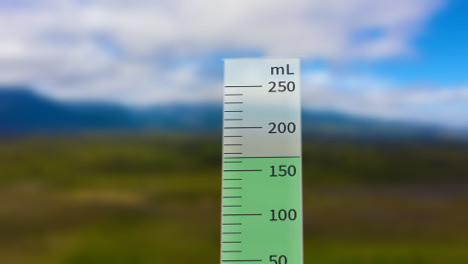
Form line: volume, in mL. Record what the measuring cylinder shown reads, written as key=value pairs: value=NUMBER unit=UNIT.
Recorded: value=165 unit=mL
